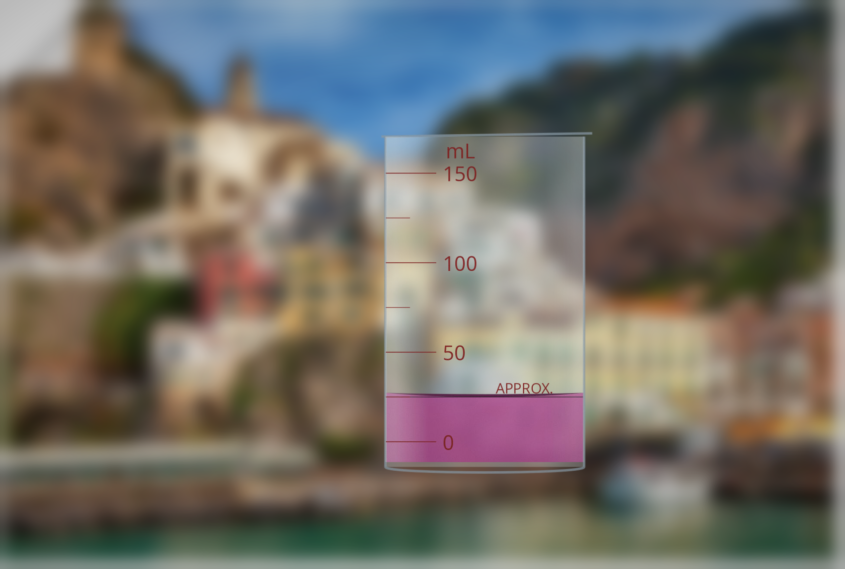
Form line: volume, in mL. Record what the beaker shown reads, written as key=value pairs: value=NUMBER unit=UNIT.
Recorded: value=25 unit=mL
